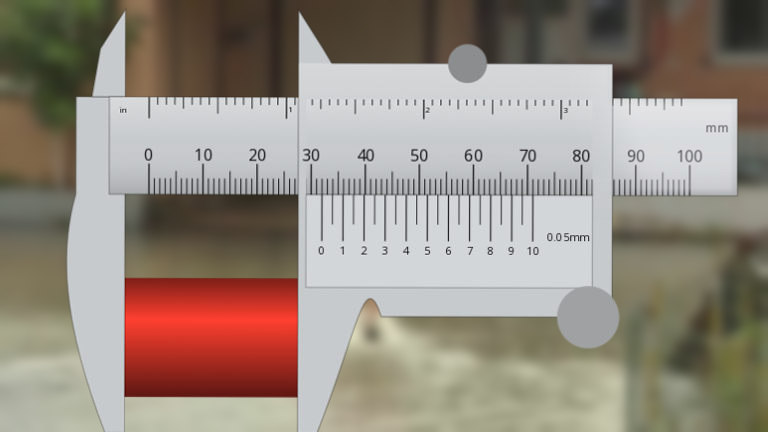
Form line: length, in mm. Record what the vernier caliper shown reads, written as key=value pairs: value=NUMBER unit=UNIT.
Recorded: value=32.0 unit=mm
